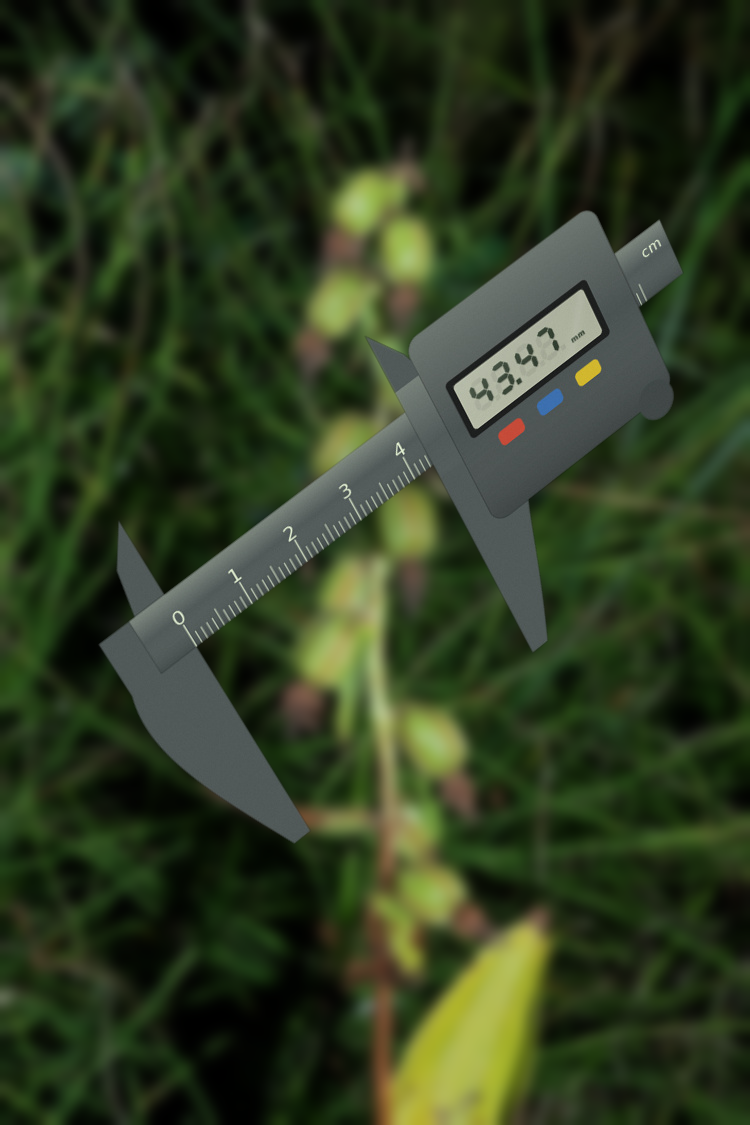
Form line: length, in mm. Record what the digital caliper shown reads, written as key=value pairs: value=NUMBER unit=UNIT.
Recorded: value=43.47 unit=mm
